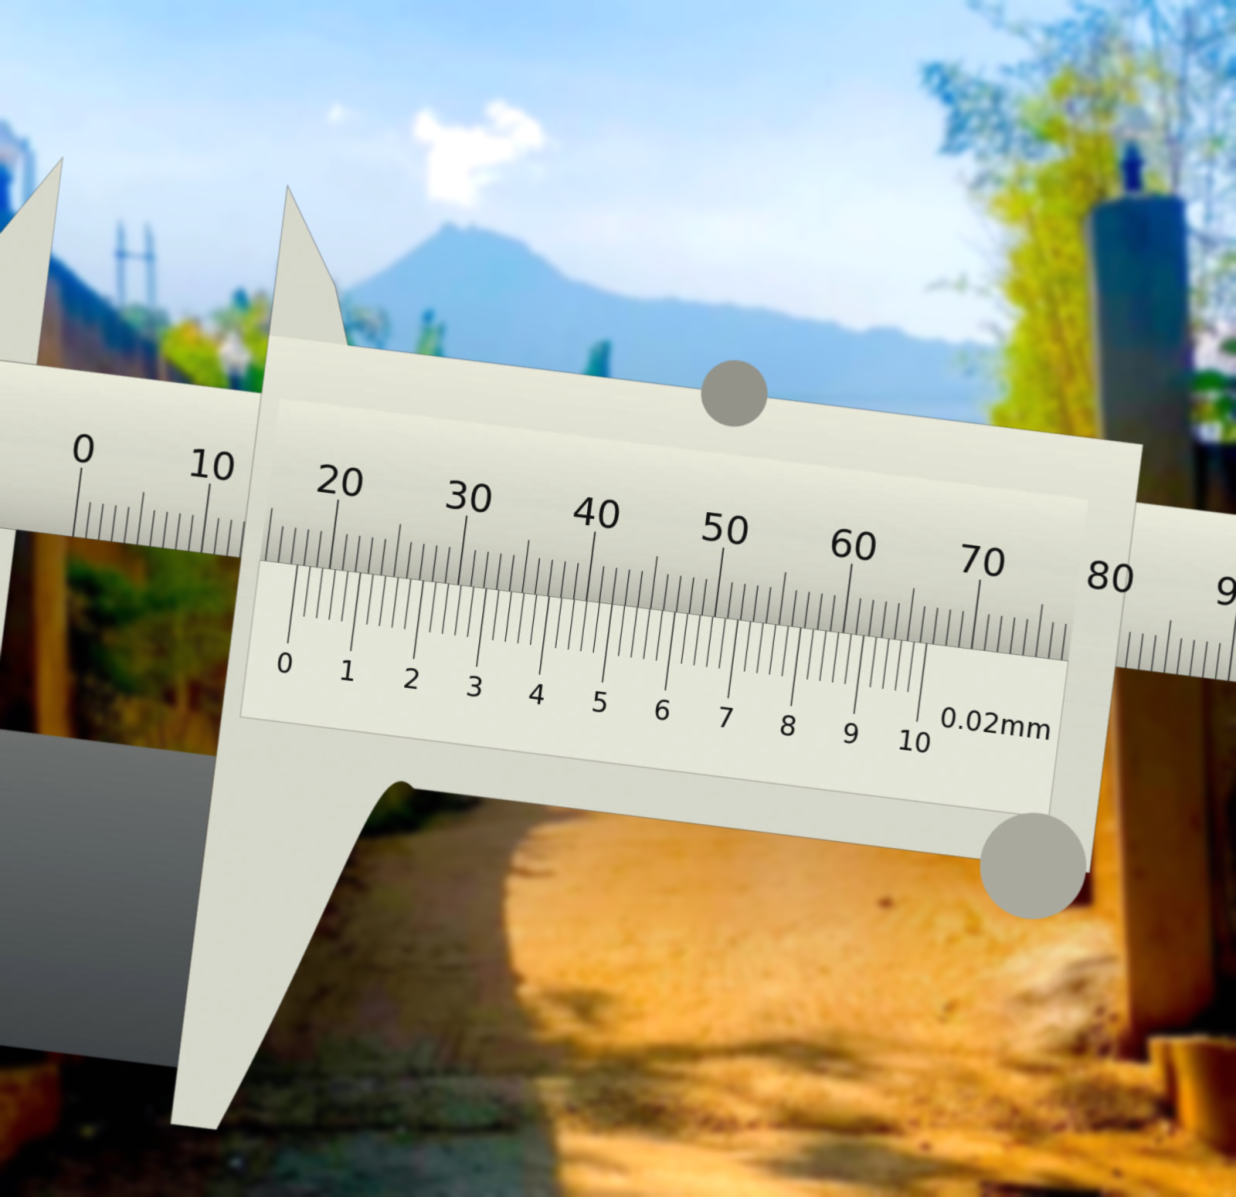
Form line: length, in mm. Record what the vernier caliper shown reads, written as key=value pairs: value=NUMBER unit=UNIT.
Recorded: value=17.5 unit=mm
